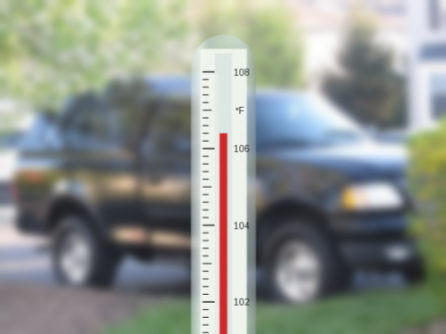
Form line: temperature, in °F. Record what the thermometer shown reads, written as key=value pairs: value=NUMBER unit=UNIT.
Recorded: value=106.4 unit=°F
